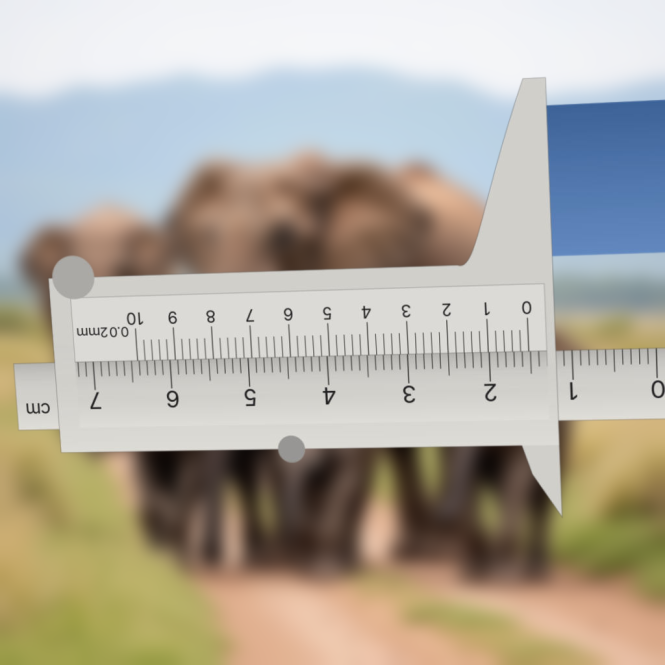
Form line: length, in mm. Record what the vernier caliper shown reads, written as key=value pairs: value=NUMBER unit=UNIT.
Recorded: value=15.2 unit=mm
